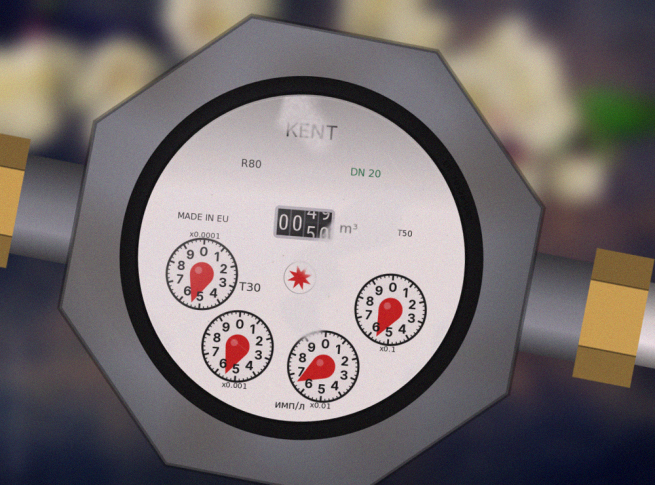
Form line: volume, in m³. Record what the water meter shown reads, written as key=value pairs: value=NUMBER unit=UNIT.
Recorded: value=49.5655 unit=m³
